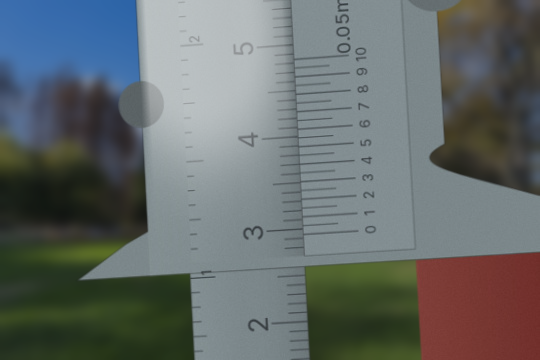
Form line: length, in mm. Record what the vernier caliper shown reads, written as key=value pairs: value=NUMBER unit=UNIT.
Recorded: value=29.4 unit=mm
